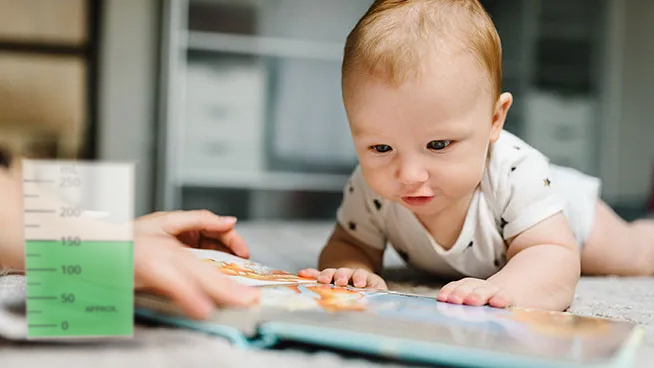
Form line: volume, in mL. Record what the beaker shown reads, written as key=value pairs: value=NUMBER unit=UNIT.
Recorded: value=150 unit=mL
